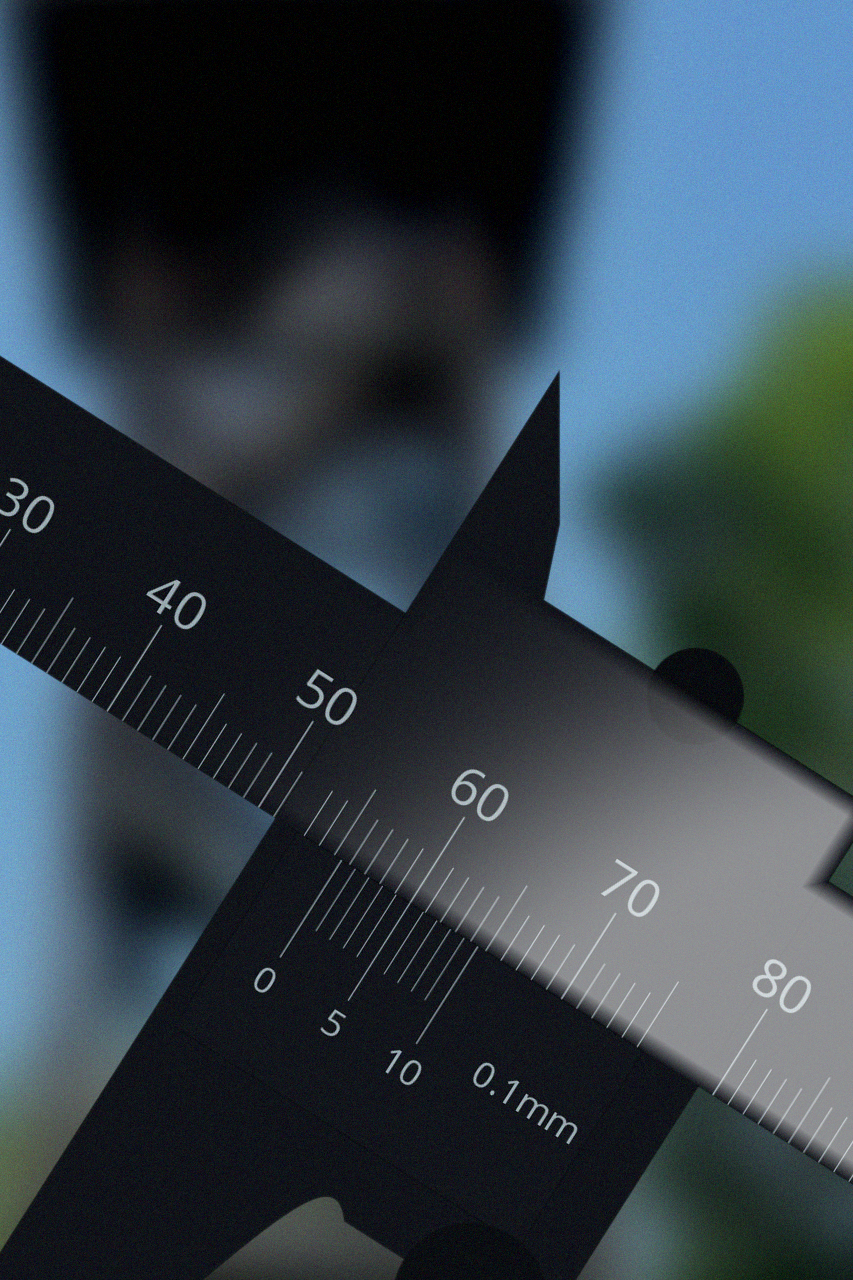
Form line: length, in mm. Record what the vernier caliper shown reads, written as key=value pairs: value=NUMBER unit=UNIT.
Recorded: value=55.5 unit=mm
